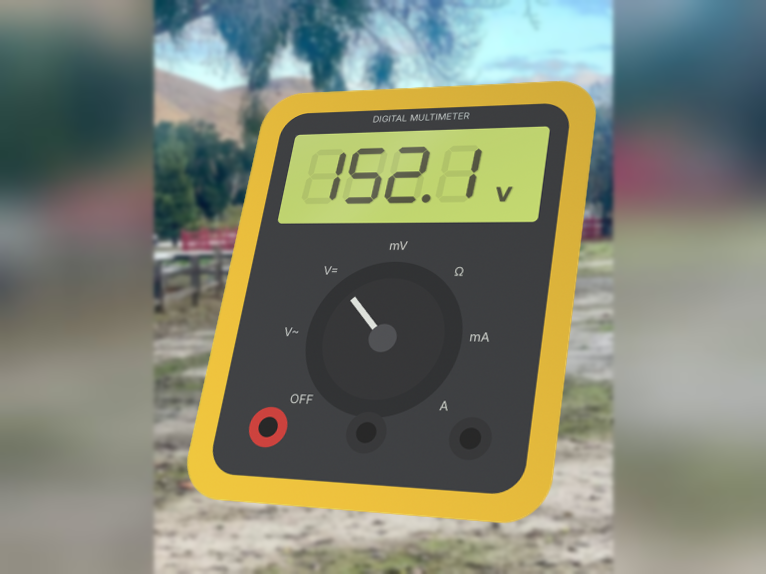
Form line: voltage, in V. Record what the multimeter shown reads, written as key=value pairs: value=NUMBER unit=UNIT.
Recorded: value=152.1 unit=V
